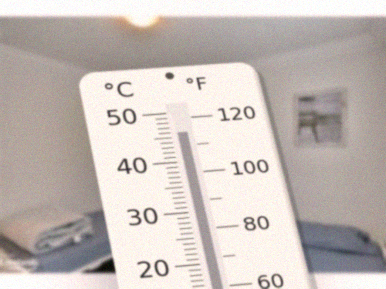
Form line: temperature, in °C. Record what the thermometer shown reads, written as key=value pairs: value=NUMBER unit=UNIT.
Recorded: value=46 unit=°C
